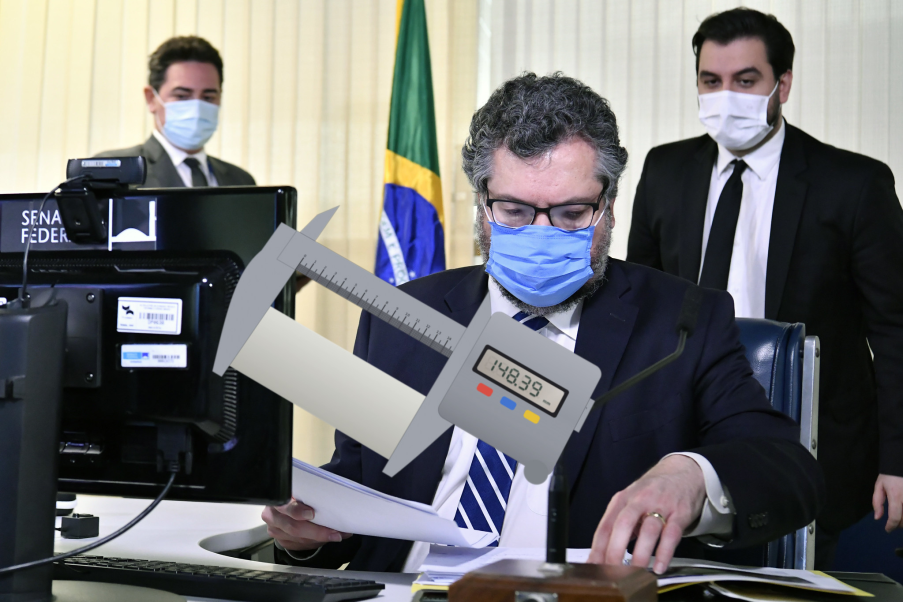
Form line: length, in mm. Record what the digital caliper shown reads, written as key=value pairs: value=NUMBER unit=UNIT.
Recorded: value=148.39 unit=mm
